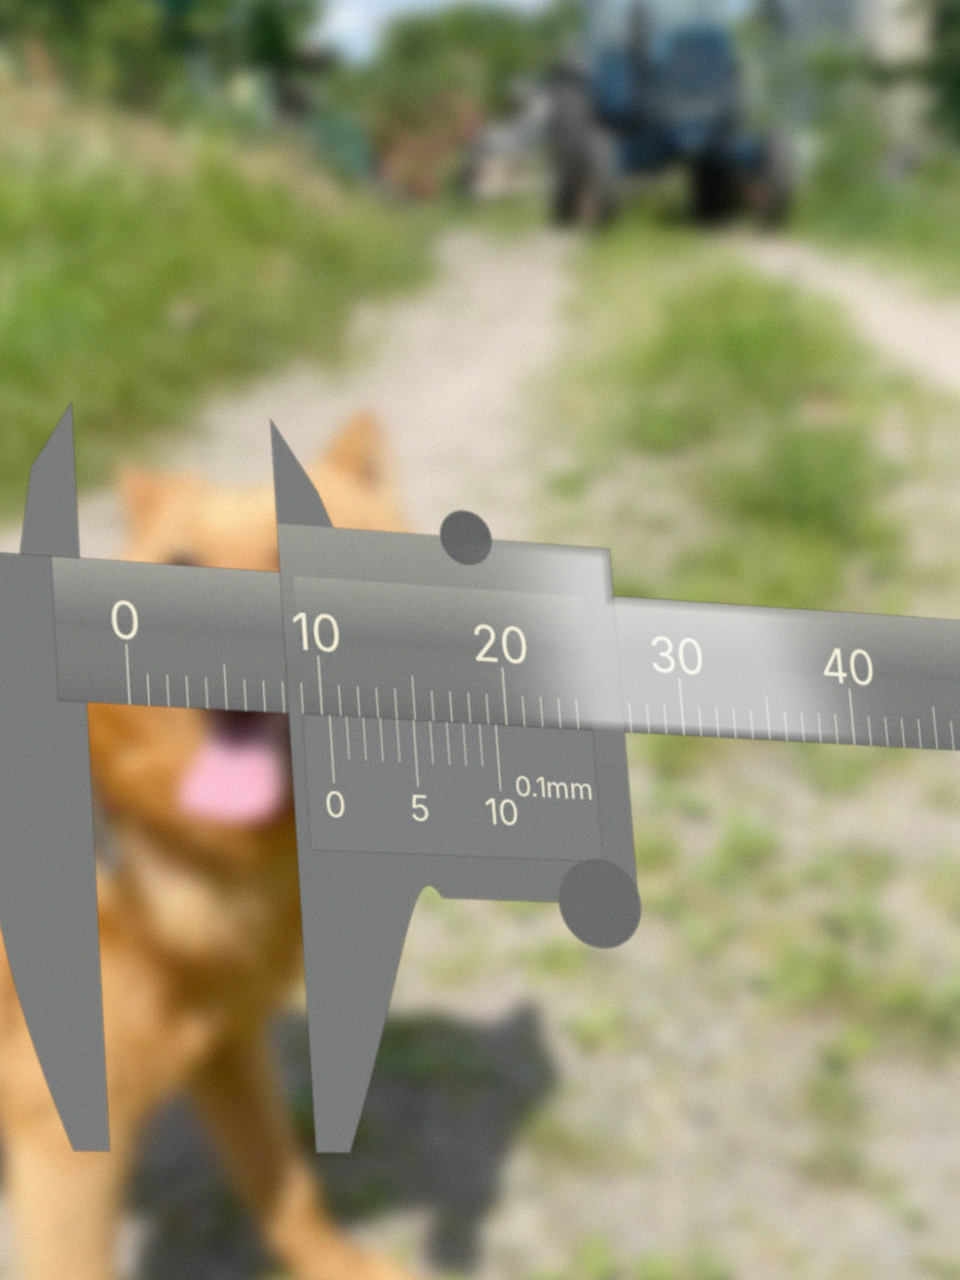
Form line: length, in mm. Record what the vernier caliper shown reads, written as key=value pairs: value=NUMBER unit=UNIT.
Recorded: value=10.4 unit=mm
